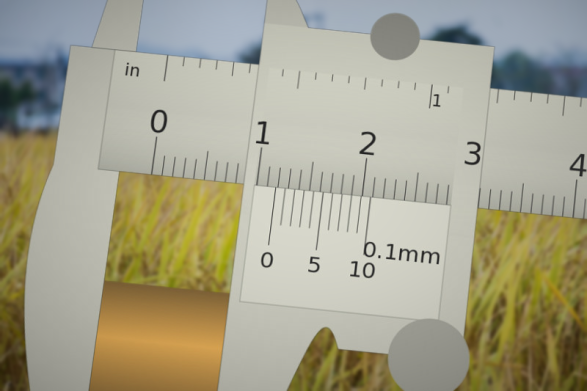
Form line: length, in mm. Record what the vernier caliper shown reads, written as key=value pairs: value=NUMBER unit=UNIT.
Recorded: value=11.8 unit=mm
